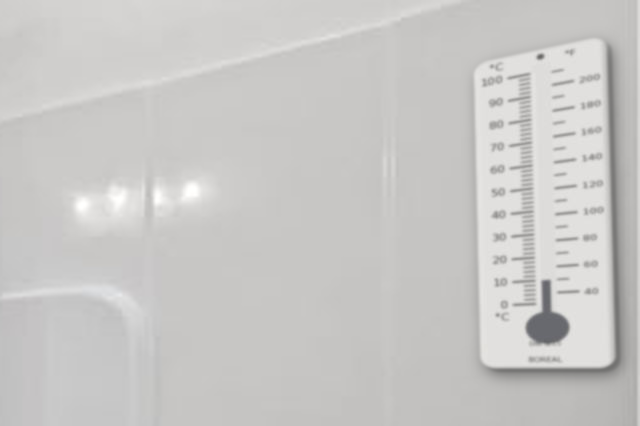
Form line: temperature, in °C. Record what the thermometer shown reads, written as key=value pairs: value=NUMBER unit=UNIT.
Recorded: value=10 unit=°C
